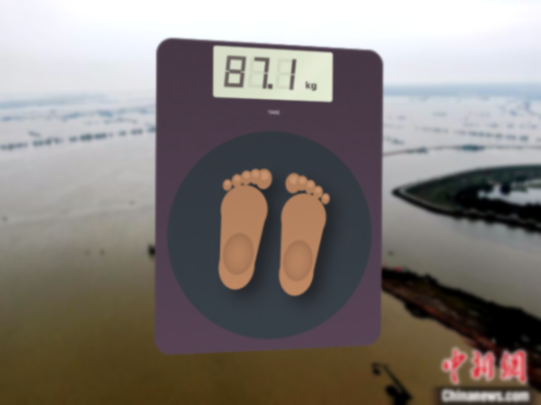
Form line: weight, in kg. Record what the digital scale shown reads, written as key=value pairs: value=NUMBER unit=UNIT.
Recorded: value=87.1 unit=kg
